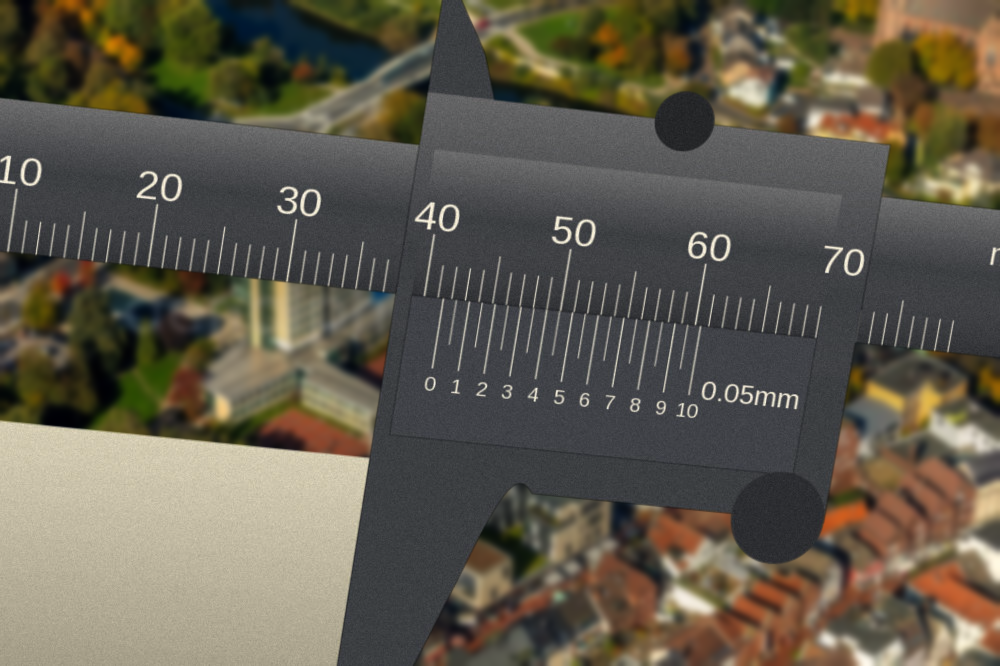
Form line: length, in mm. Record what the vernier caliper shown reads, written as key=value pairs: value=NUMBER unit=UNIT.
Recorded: value=41.4 unit=mm
